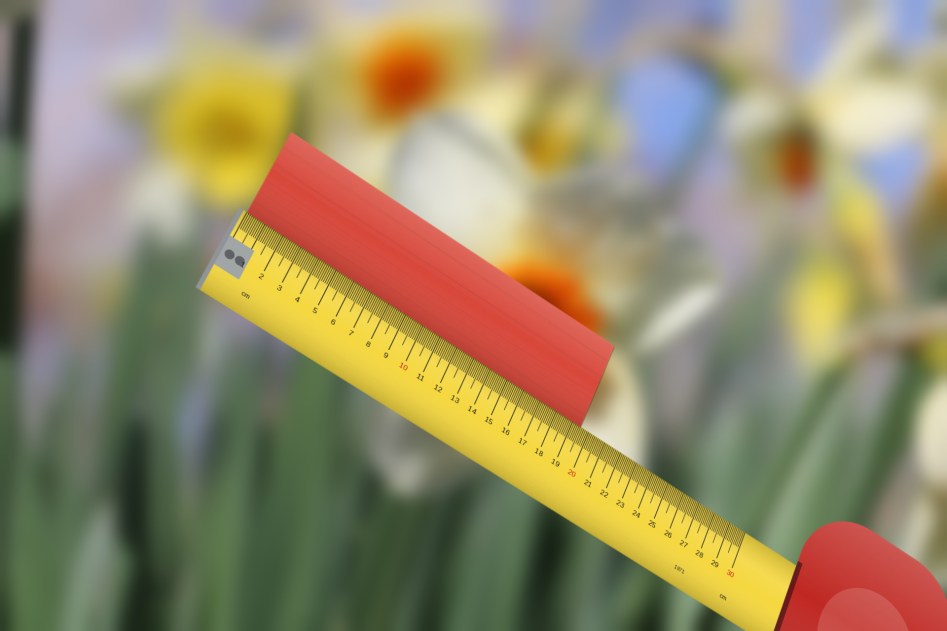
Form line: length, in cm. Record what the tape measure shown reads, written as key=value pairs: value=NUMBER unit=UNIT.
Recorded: value=19.5 unit=cm
